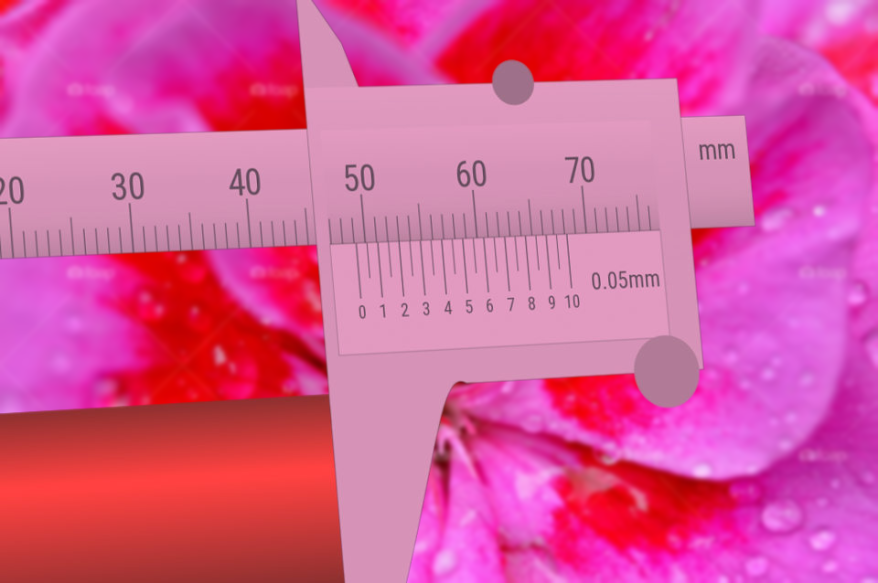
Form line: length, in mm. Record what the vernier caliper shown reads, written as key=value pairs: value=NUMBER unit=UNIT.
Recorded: value=49.2 unit=mm
